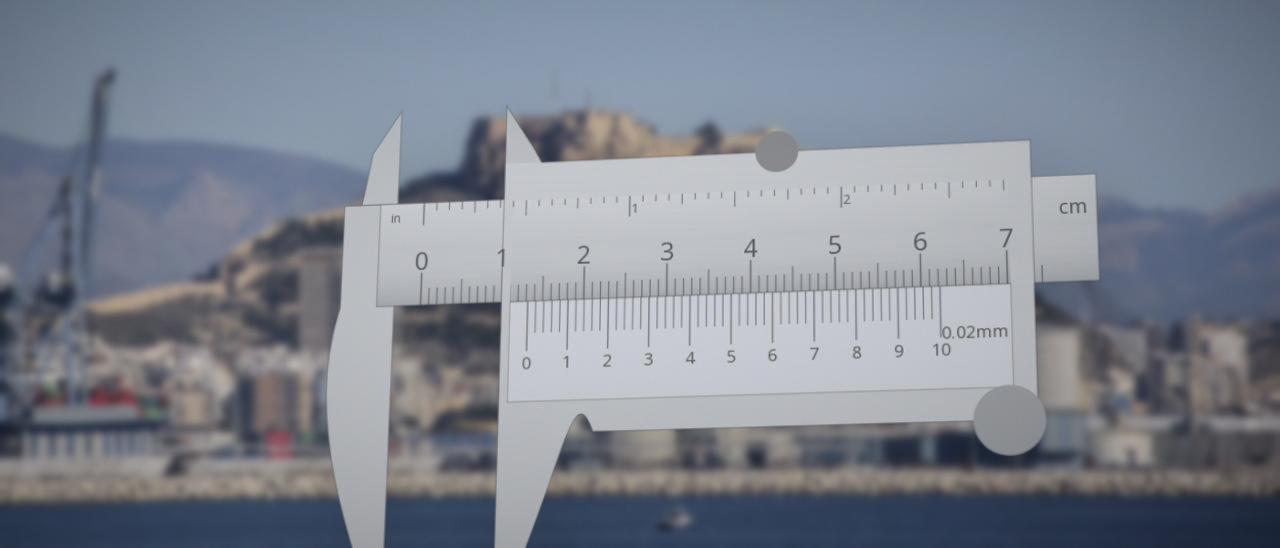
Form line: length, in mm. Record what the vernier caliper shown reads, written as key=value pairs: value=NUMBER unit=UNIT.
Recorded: value=13.2 unit=mm
